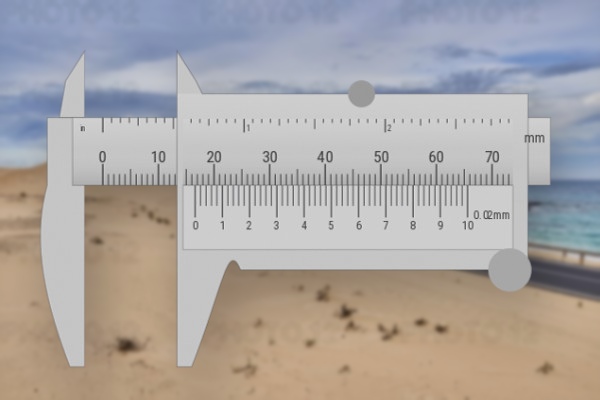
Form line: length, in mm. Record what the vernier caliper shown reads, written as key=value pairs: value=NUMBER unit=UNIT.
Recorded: value=16.6 unit=mm
